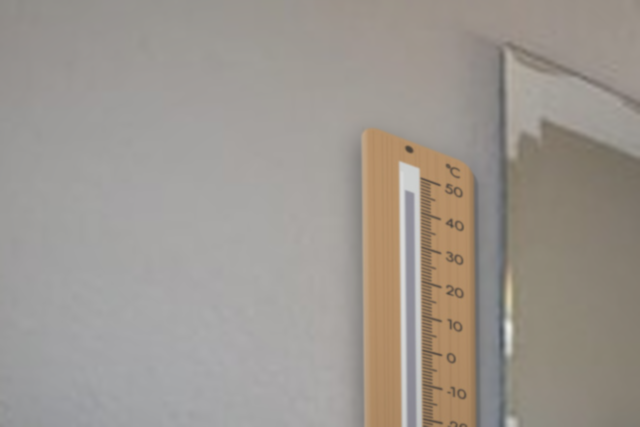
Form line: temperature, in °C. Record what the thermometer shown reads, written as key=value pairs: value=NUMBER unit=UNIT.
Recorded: value=45 unit=°C
